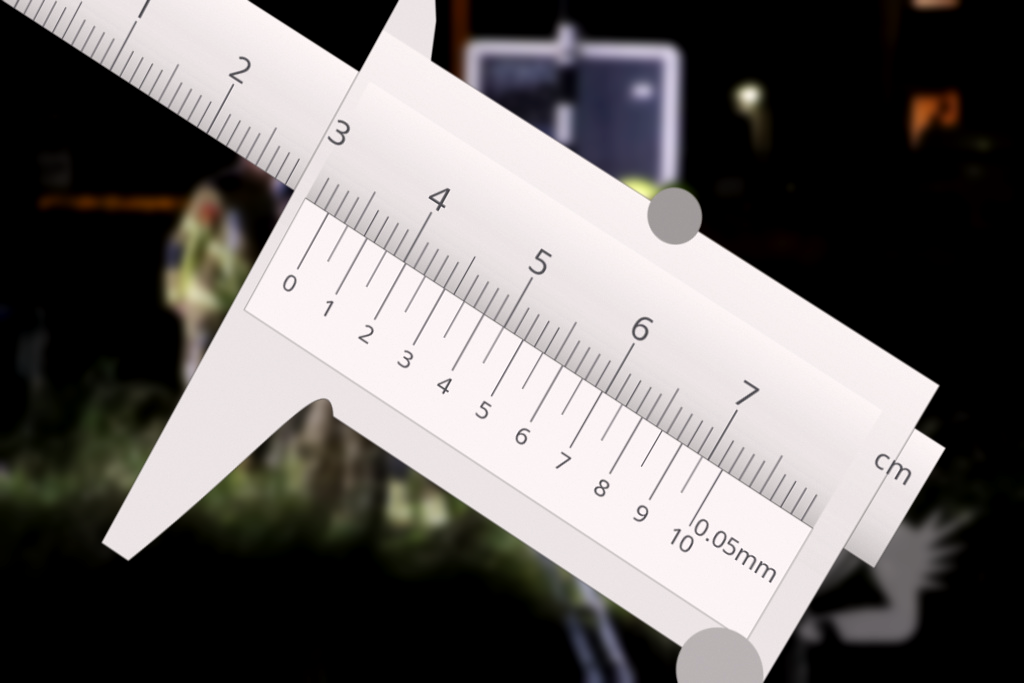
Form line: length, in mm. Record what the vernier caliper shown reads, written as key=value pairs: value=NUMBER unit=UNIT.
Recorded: value=32.4 unit=mm
